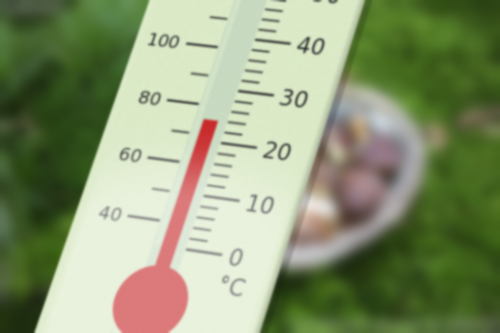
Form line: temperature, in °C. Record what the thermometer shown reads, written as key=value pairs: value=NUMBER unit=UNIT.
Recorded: value=24 unit=°C
